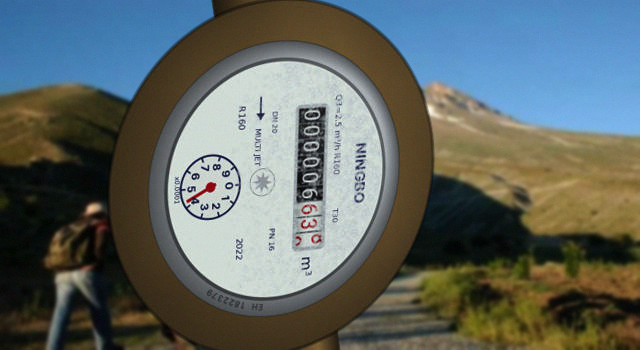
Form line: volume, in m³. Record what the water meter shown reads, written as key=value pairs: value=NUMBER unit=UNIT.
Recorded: value=6.6384 unit=m³
